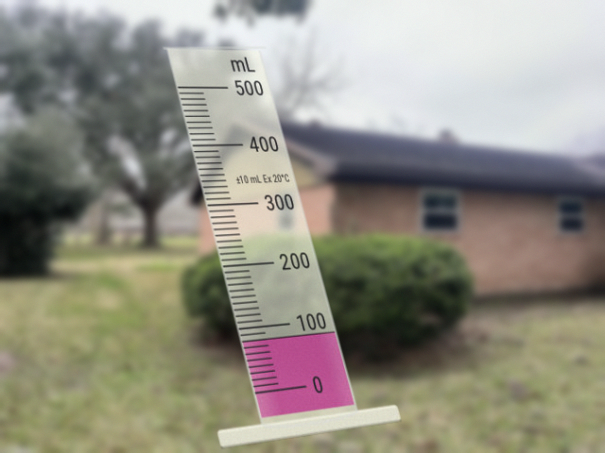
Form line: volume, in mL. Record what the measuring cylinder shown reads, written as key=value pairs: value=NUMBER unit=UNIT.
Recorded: value=80 unit=mL
